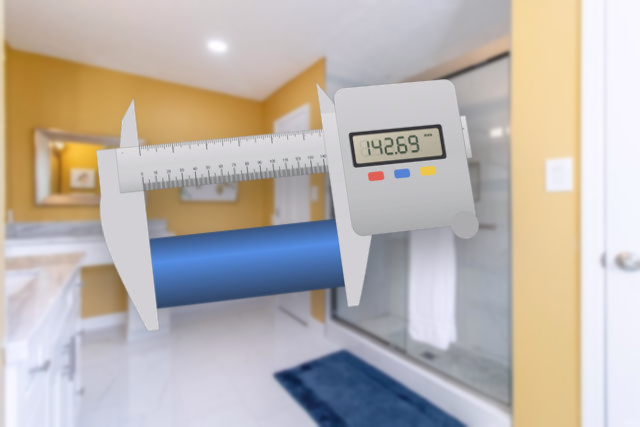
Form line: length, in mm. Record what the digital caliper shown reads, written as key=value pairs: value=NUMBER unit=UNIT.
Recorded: value=142.69 unit=mm
